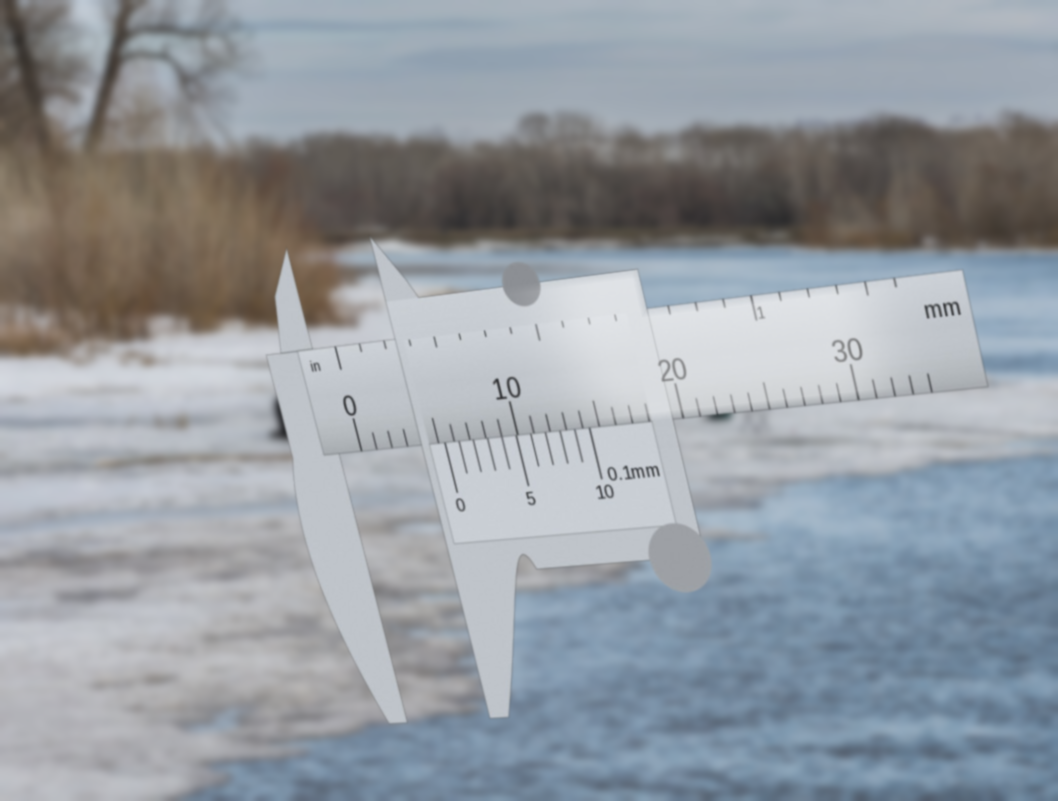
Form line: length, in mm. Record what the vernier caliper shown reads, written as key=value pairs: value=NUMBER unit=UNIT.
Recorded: value=5.4 unit=mm
